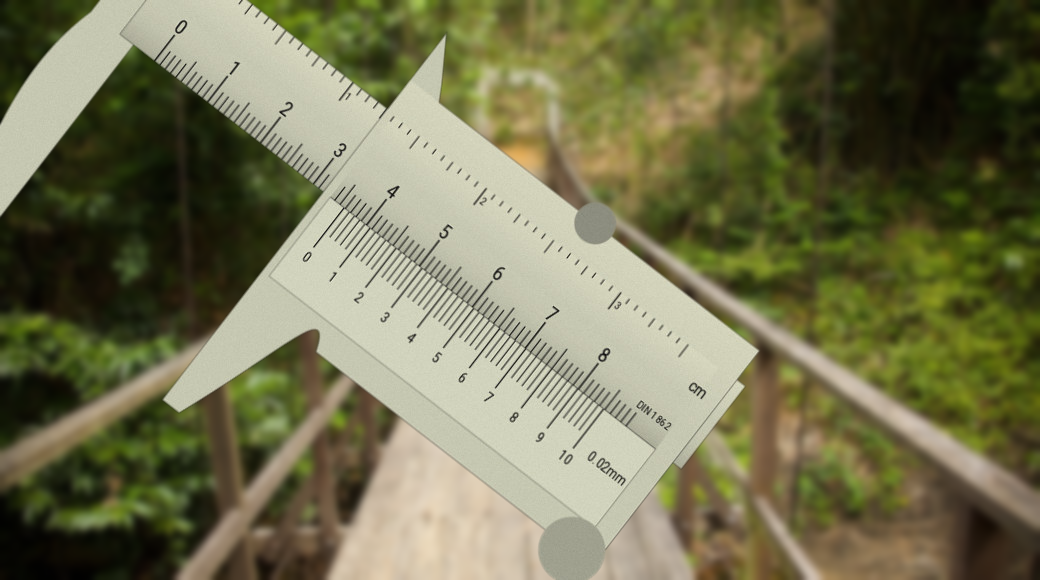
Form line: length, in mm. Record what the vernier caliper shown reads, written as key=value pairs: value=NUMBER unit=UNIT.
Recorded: value=35.8 unit=mm
